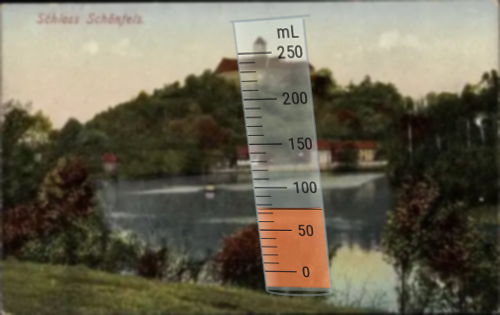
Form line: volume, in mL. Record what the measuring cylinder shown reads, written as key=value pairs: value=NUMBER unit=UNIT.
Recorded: value=75 unit=mL
